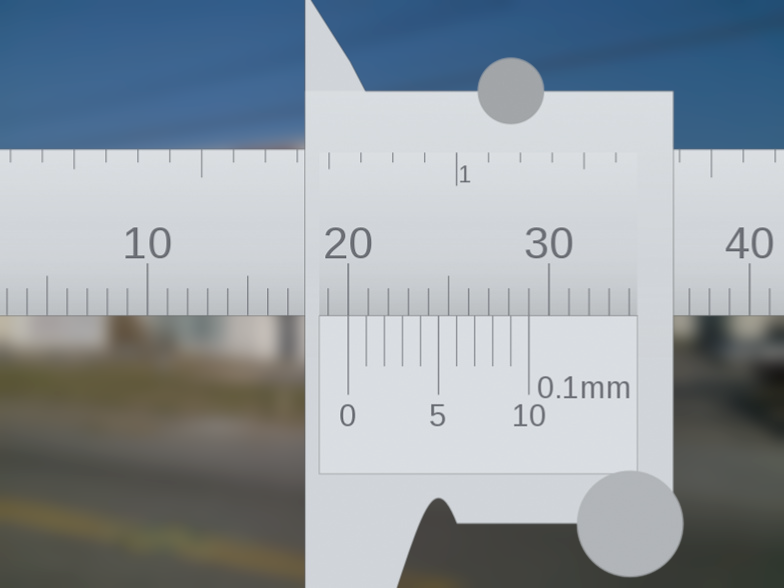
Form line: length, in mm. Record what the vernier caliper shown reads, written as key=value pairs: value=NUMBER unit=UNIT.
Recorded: value=20.0 unit=mm
